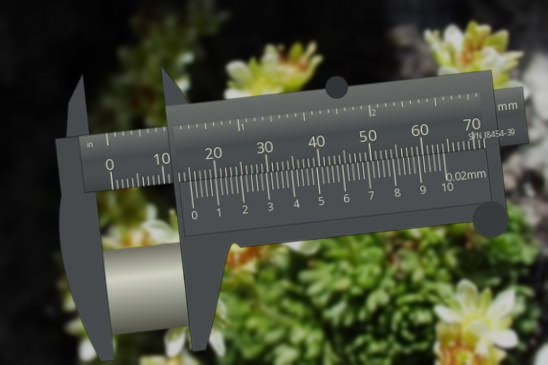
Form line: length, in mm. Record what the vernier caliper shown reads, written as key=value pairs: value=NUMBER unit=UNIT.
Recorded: value=15.0 unit=mm
